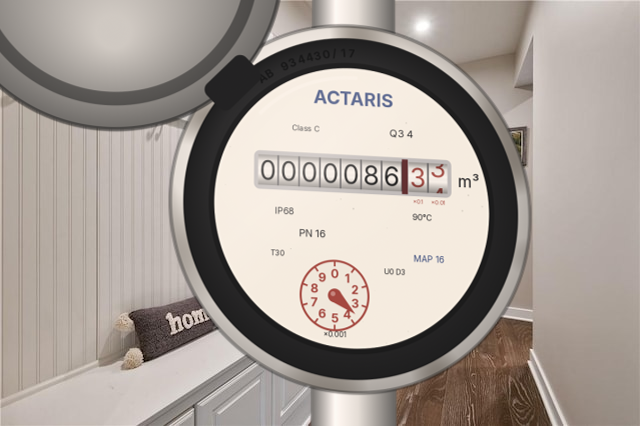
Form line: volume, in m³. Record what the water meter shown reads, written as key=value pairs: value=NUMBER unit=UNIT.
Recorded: value=86.333 unit=m³
